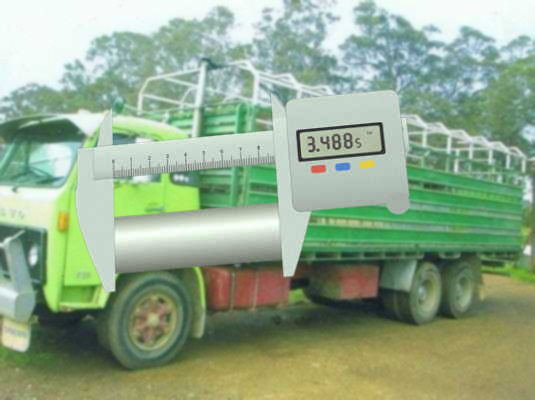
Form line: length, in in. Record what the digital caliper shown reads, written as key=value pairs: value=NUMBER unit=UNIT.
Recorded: value=3.4885 unit=in
